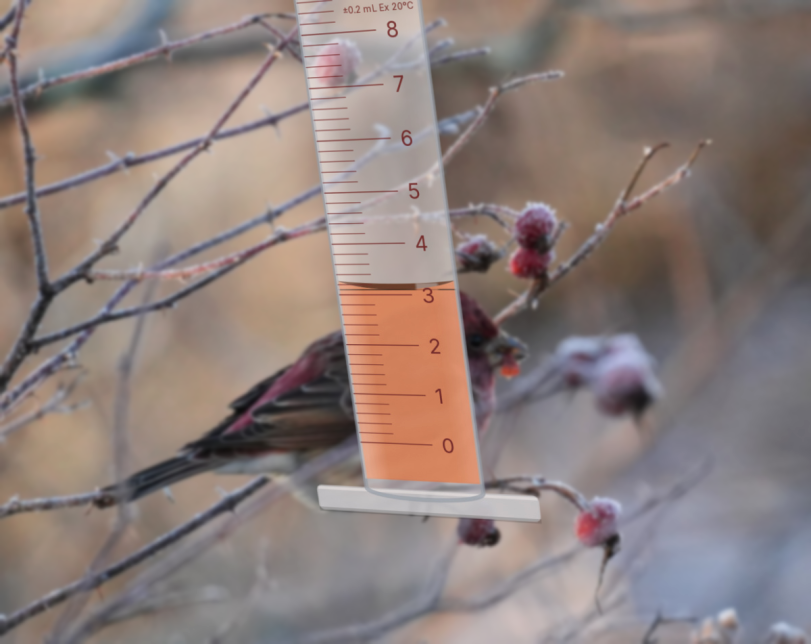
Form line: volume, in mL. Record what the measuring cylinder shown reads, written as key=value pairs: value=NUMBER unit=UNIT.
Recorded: value=3.1 unit=mL
